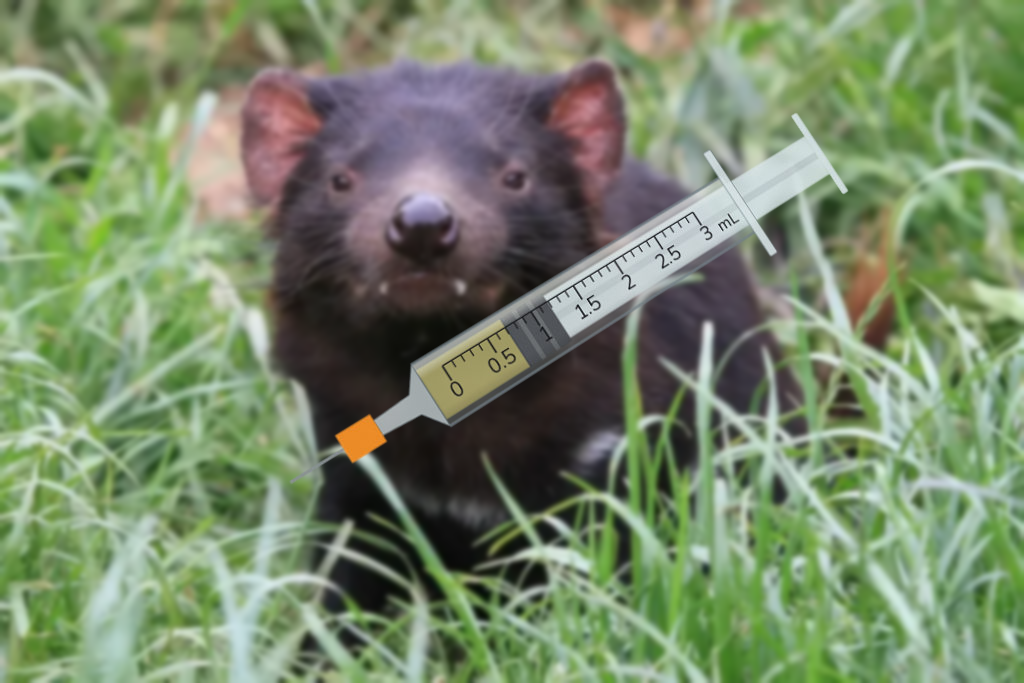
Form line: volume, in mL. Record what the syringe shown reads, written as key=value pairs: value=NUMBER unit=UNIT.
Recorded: value=0.7 unit=mL
